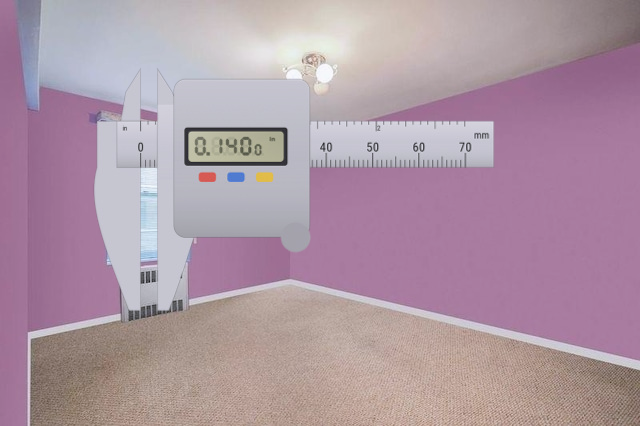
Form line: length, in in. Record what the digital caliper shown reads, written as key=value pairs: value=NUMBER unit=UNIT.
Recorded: value=0.1400 unit=in
